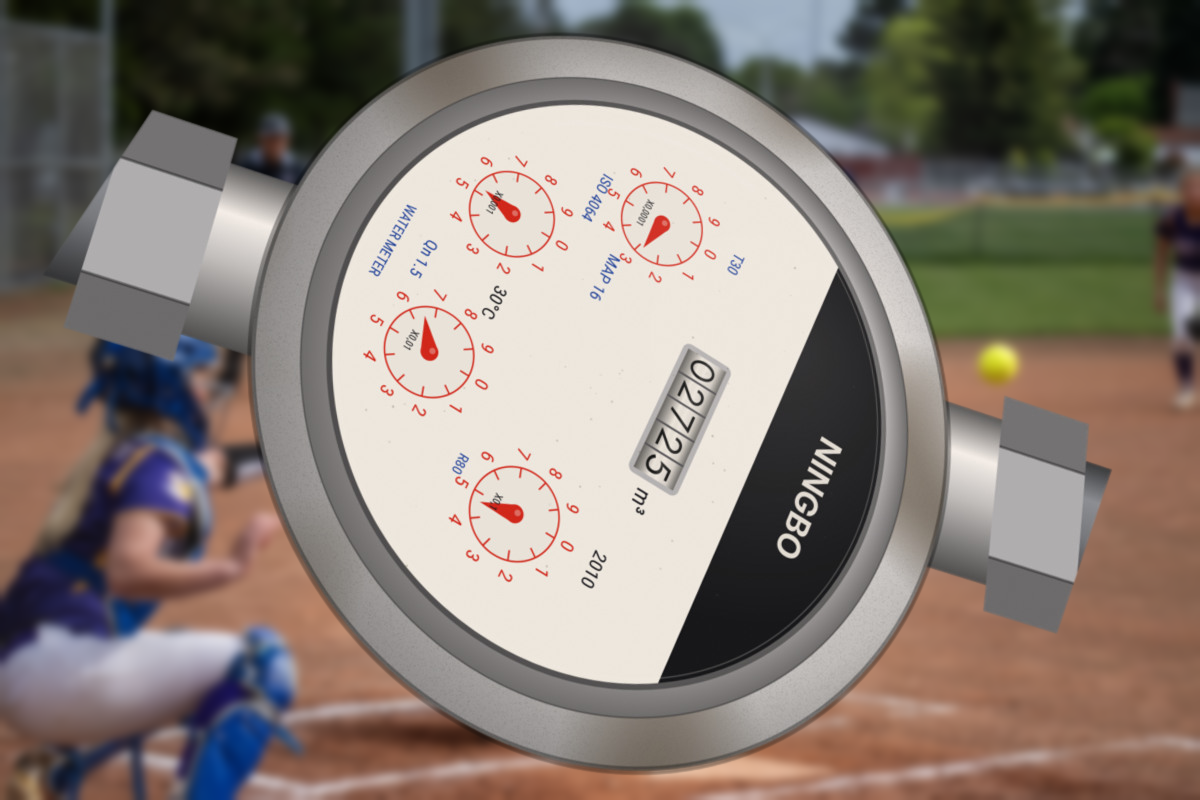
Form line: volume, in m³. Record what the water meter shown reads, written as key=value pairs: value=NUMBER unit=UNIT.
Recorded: value=2725.4652 unit=m³
